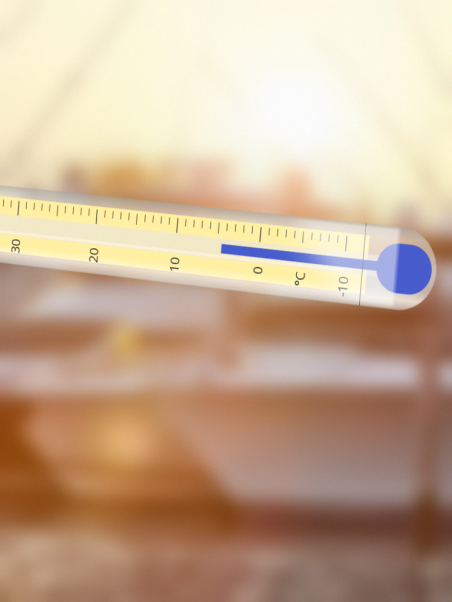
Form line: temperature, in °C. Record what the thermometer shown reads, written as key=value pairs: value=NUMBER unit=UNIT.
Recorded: value=4.5 unit=°C
